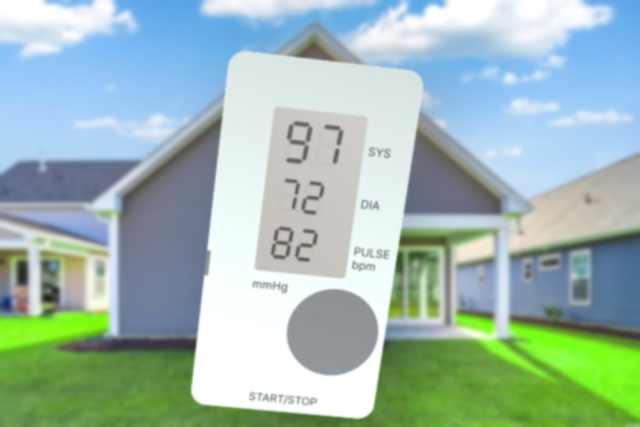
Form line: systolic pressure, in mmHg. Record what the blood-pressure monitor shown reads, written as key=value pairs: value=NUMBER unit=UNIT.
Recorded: value=97 unit=mmHg
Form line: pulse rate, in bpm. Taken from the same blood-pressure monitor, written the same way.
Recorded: value=82 unit=bpm
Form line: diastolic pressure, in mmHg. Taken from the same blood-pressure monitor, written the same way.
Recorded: value=72 unit=mmHg
